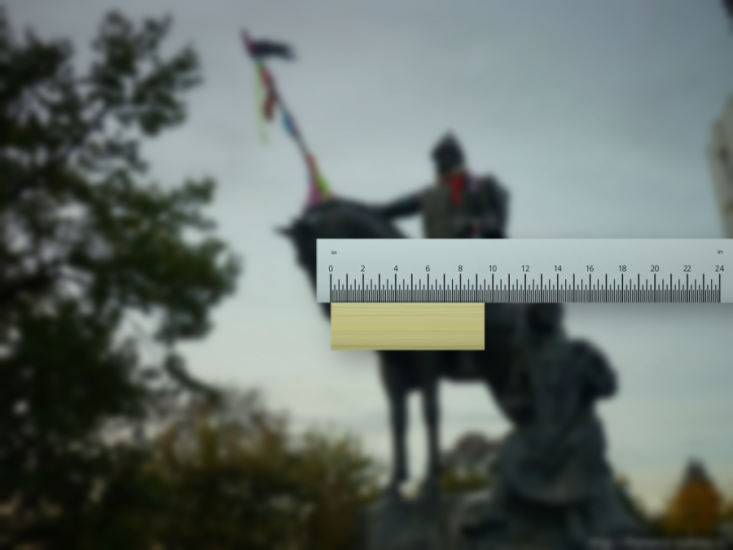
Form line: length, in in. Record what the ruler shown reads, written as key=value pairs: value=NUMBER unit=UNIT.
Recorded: value=9.5 unit=in
